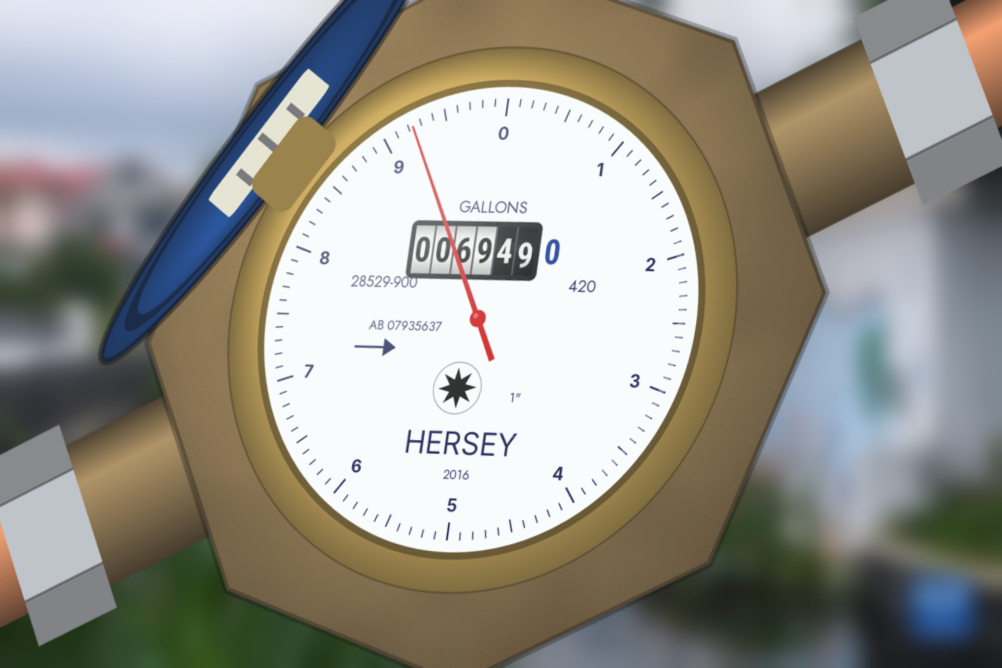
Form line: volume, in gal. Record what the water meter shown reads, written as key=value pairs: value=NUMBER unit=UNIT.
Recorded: value=69489.2 unit=gal
